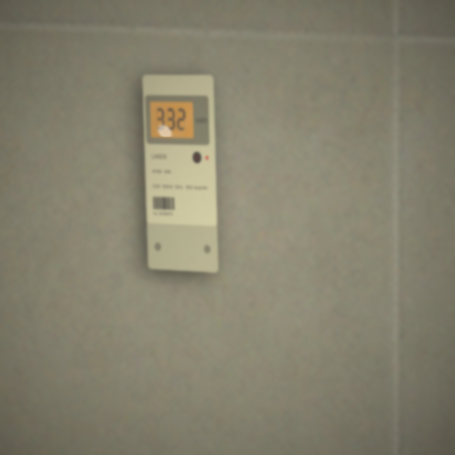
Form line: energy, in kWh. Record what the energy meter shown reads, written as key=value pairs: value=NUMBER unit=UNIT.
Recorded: value=332 unit=kWh
